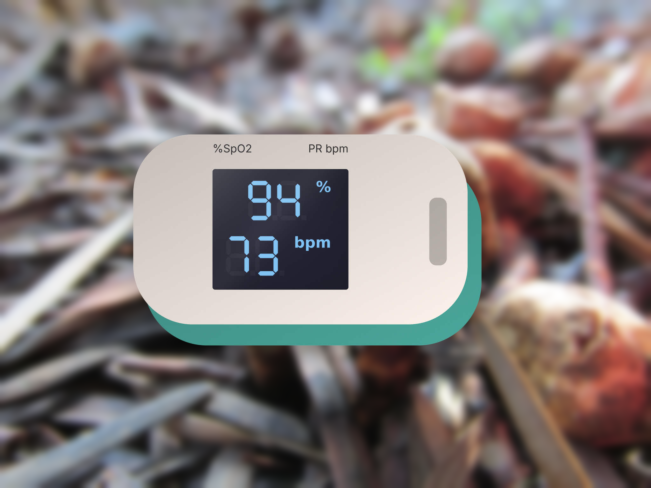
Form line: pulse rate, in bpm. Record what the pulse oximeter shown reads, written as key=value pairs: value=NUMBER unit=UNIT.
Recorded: value=73 unit=bpm
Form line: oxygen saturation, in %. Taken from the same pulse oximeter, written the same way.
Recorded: value=94 unit=%
